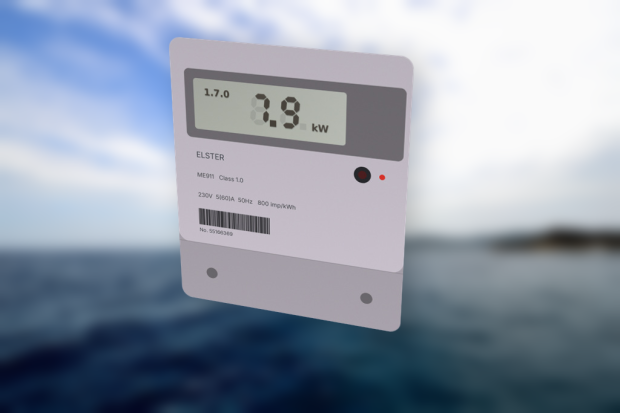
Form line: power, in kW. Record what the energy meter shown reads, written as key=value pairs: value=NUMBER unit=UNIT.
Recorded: value=7.9 unit=kW
